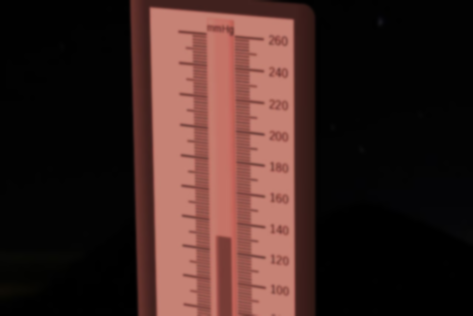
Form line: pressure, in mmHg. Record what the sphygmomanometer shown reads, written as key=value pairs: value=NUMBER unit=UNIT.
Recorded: value=130 unit=mmHg
